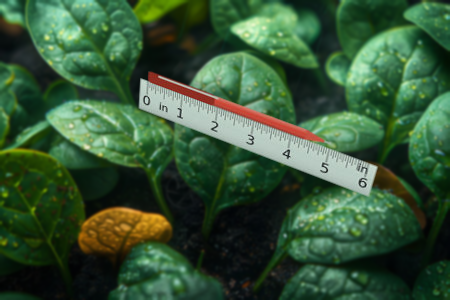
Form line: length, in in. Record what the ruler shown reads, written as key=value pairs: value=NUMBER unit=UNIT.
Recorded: value=5 unit=in
